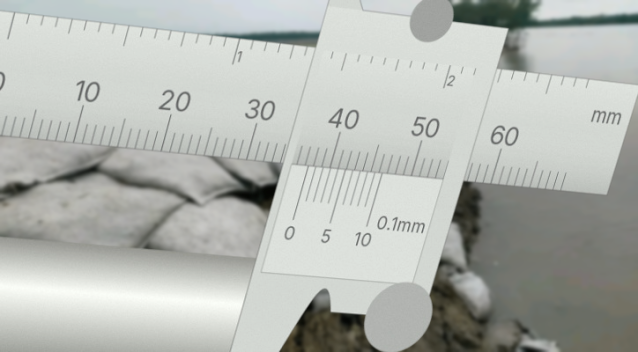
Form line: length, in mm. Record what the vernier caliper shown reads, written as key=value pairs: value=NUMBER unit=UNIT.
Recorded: value=37.4 unit=mm
